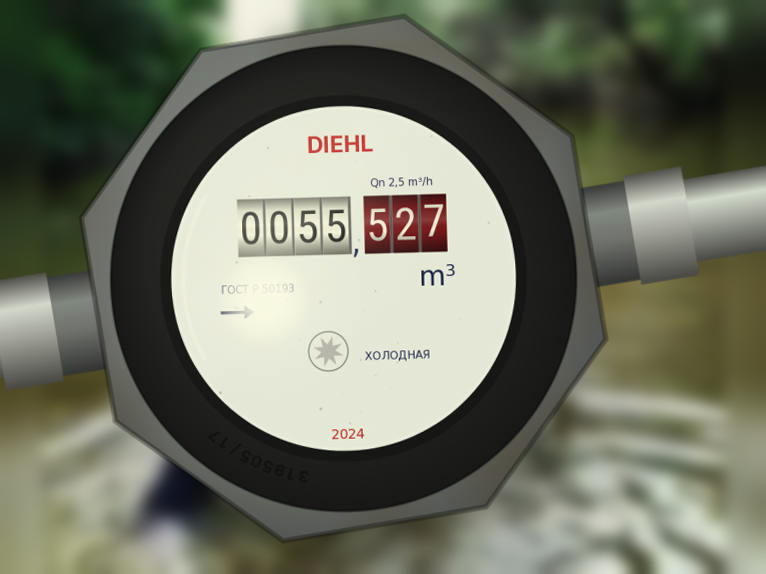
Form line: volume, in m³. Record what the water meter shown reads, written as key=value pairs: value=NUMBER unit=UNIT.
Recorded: value=55.527 unit=m³
